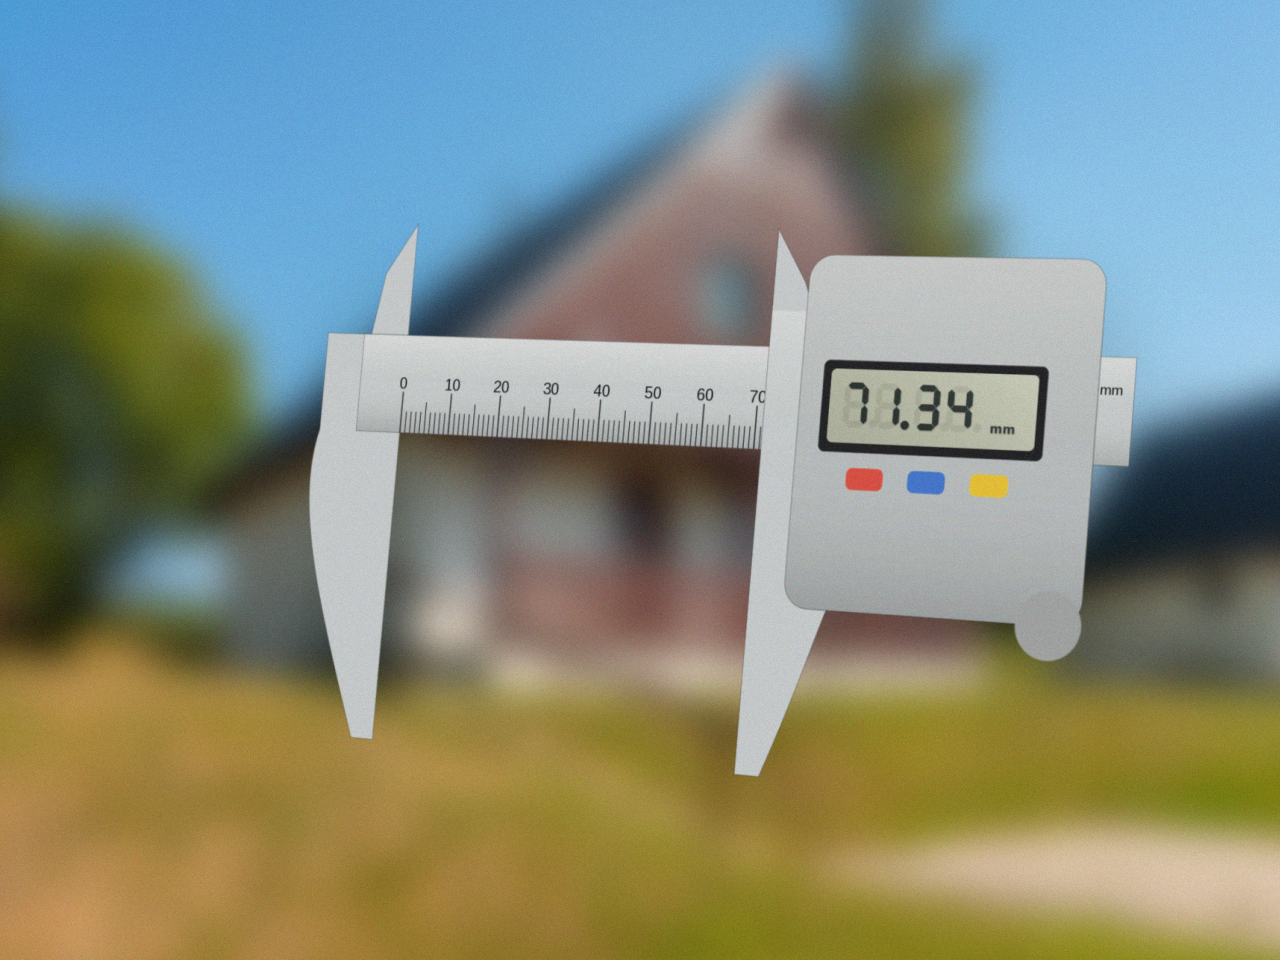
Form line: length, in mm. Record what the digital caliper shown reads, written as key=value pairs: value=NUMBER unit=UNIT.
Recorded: value=71.34 unit=mm
